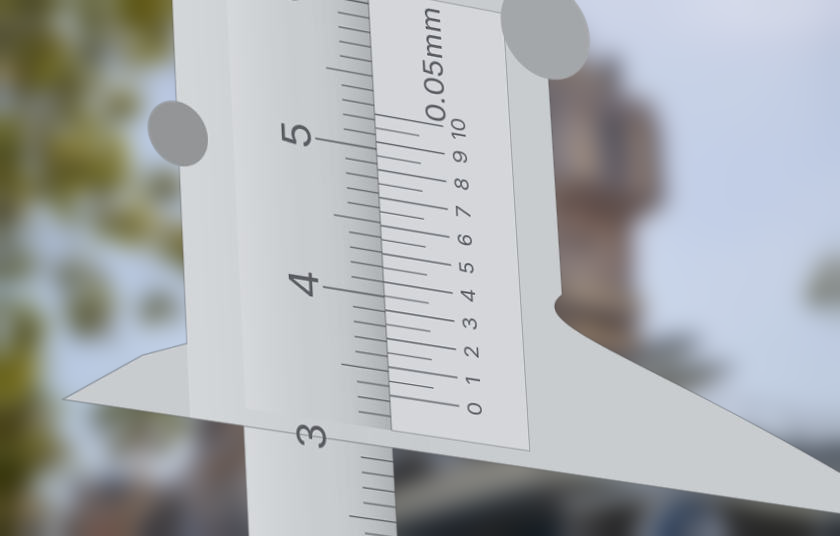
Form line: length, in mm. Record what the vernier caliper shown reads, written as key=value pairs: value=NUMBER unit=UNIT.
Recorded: value=33.4 unit=mm
